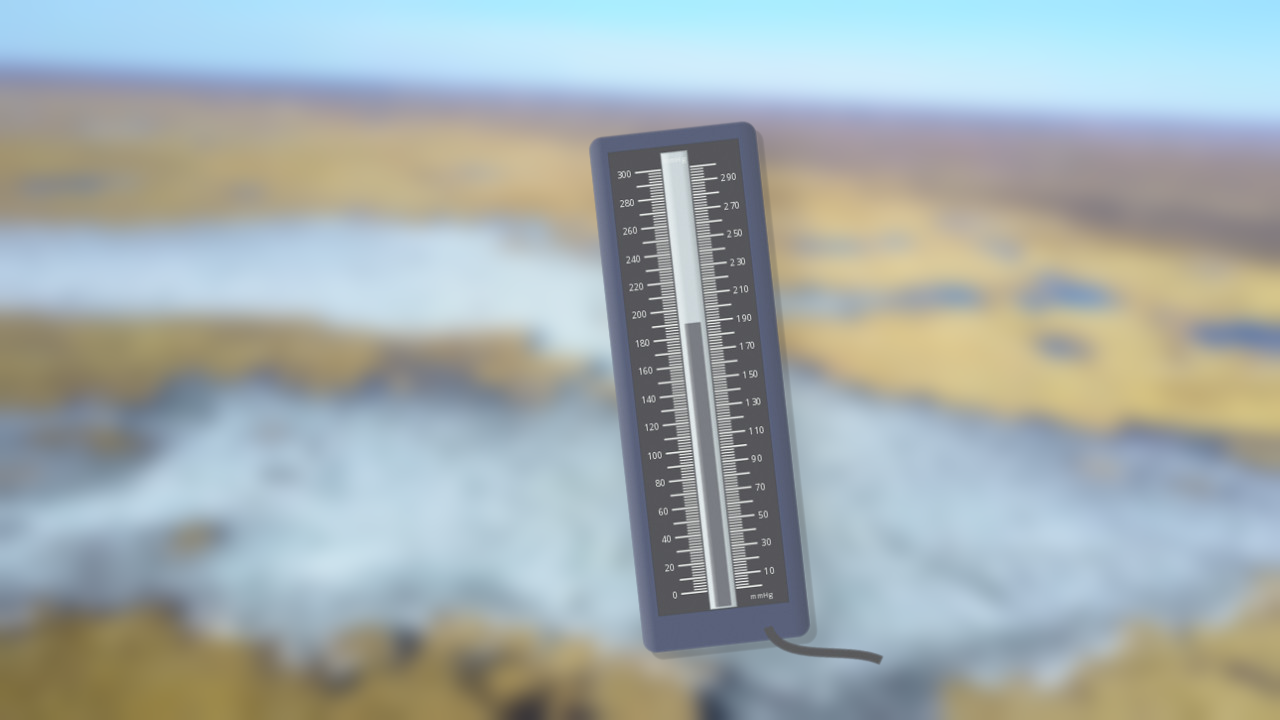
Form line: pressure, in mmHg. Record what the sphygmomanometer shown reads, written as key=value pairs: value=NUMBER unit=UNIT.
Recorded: value=190 unit=mmHg
